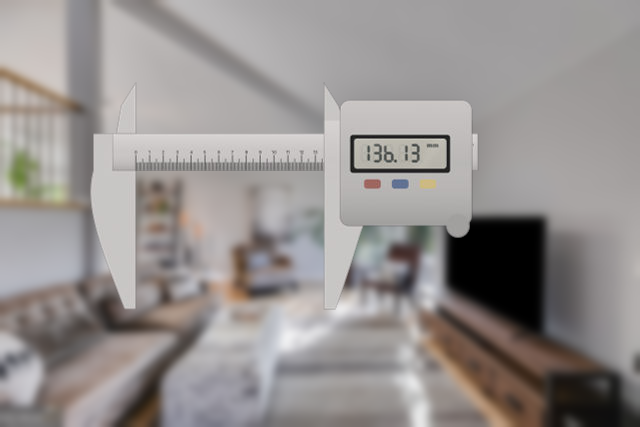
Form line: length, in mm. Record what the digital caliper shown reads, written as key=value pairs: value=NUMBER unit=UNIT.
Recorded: value=136.13 unit=mm
